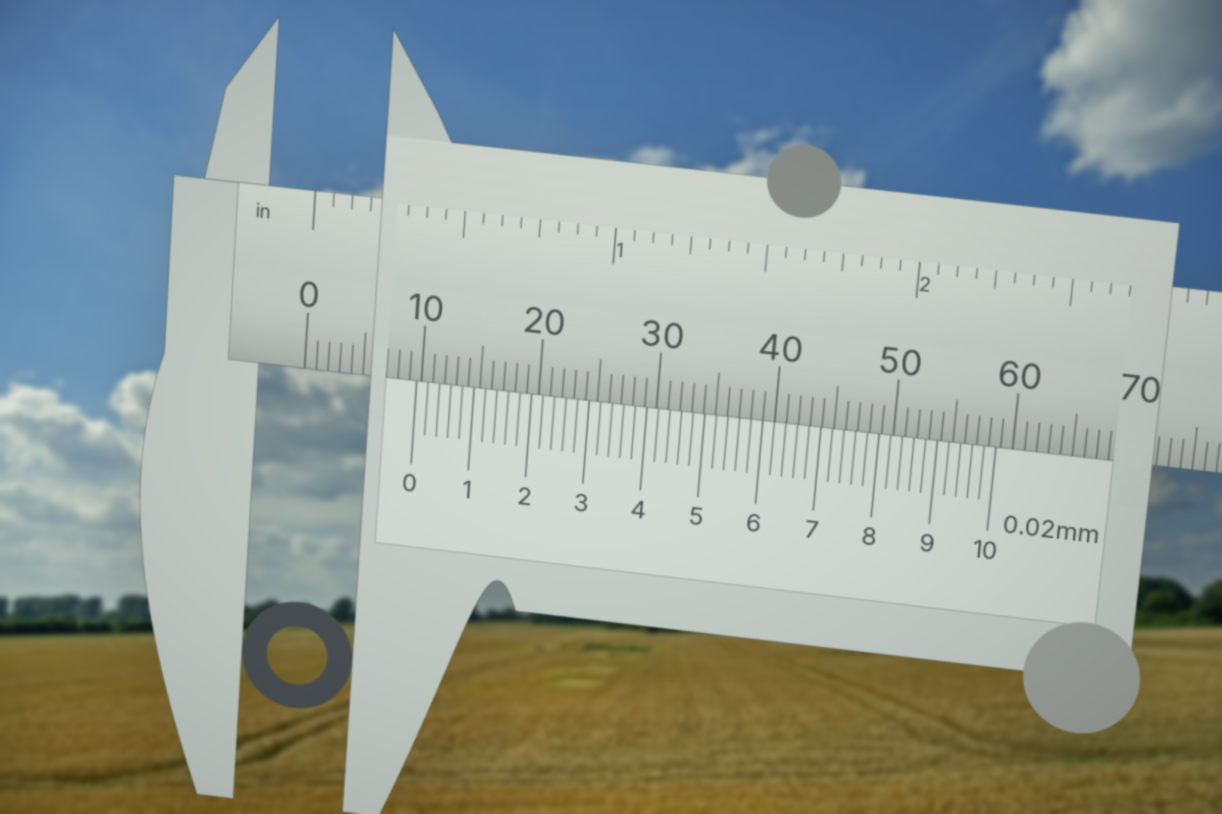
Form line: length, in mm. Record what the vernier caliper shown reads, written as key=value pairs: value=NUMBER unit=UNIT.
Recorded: value=9.6 unit=mm
